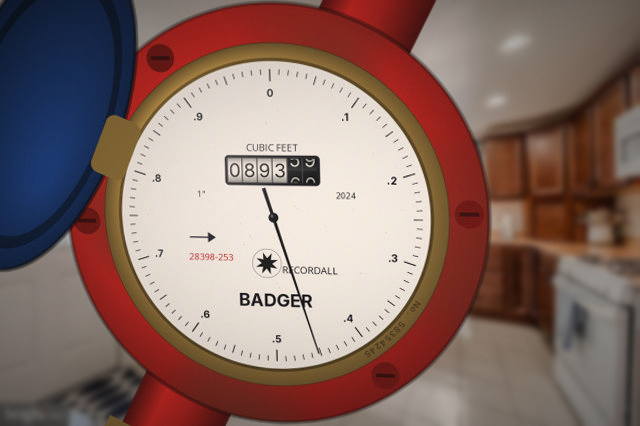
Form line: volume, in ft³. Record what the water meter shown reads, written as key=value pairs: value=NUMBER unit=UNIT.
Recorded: value=89359.45 unit=ft³
